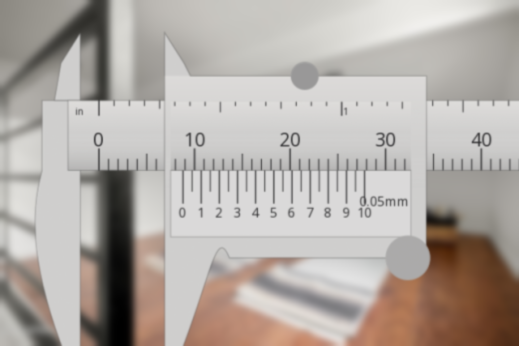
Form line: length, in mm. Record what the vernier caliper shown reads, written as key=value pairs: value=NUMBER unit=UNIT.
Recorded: value=8.8 unit=mm
